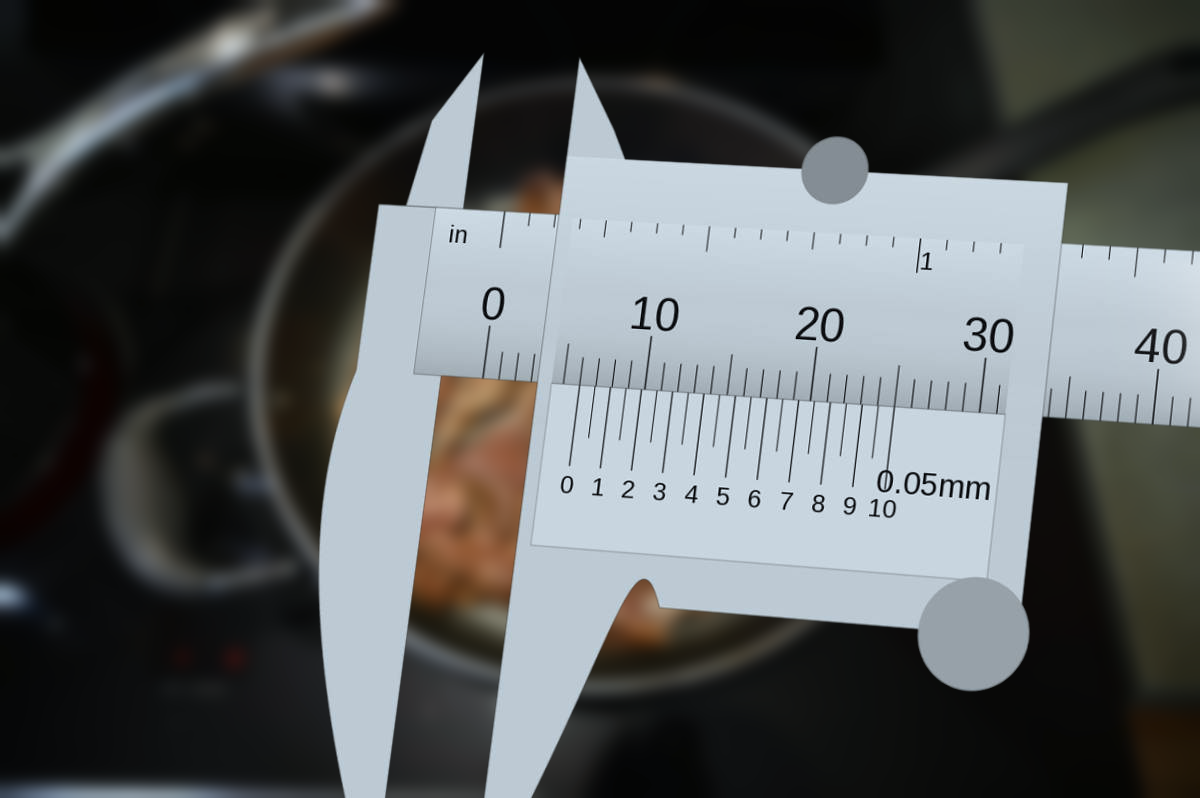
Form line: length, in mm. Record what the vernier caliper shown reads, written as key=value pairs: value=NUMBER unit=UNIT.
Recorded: value=6.0 unit=mm
